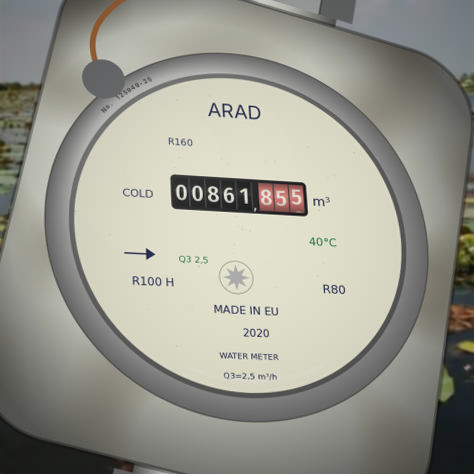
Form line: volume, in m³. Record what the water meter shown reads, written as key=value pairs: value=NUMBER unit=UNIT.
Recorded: value=861.855 unit=m³
